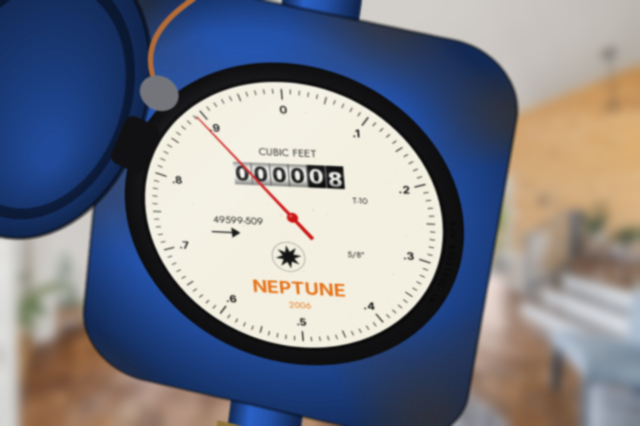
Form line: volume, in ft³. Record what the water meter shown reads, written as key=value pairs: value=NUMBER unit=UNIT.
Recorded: value=7.89 unit=ft³
